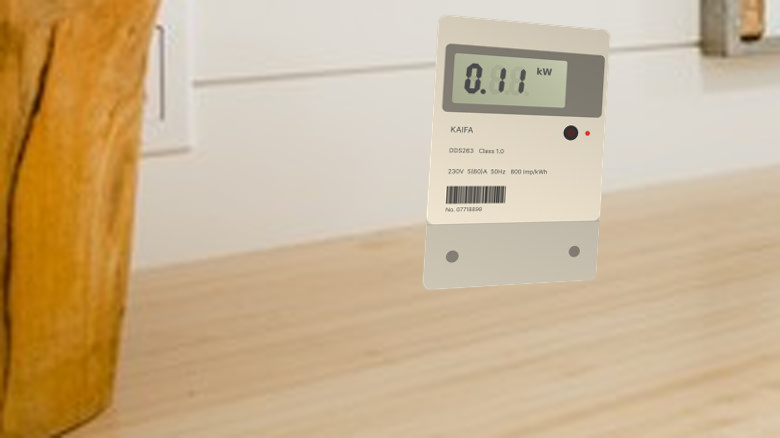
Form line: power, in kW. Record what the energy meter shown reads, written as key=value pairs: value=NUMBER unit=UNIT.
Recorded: value=0.11 unit=kW
